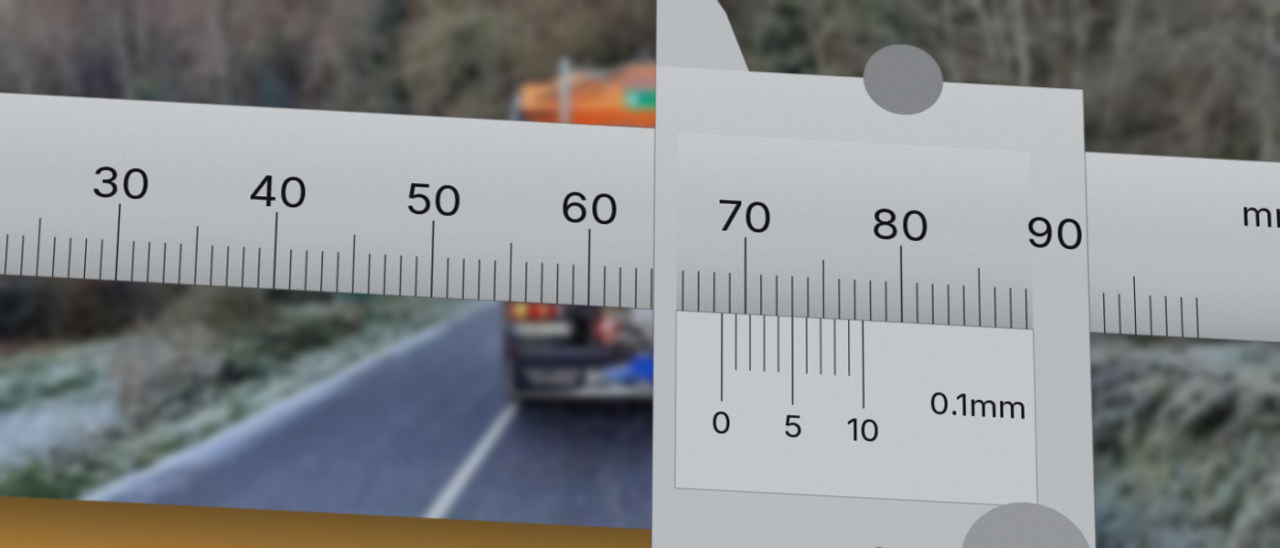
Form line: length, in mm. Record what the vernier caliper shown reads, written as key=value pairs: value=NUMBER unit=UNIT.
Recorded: value=68.5 unit=mm
